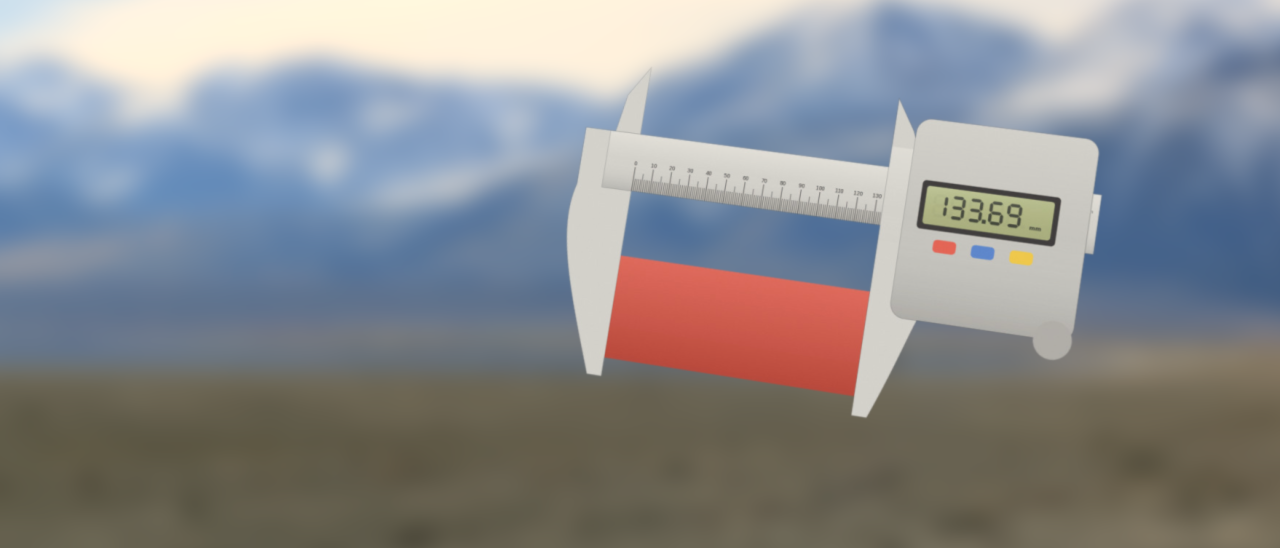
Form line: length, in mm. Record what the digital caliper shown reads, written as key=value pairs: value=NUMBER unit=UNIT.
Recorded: value=133.69 unit=mm
